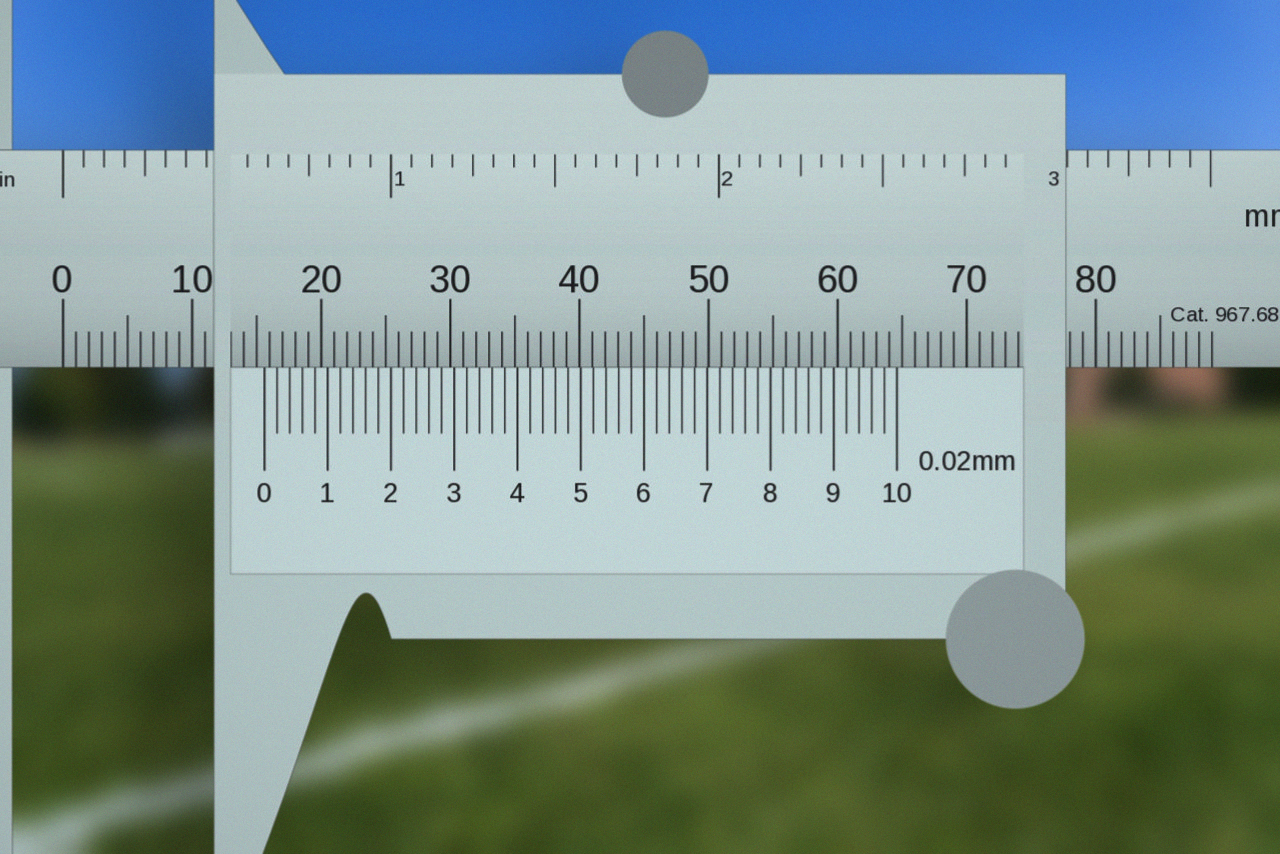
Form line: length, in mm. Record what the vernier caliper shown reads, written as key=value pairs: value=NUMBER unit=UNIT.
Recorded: value=15.6 unit=mm
